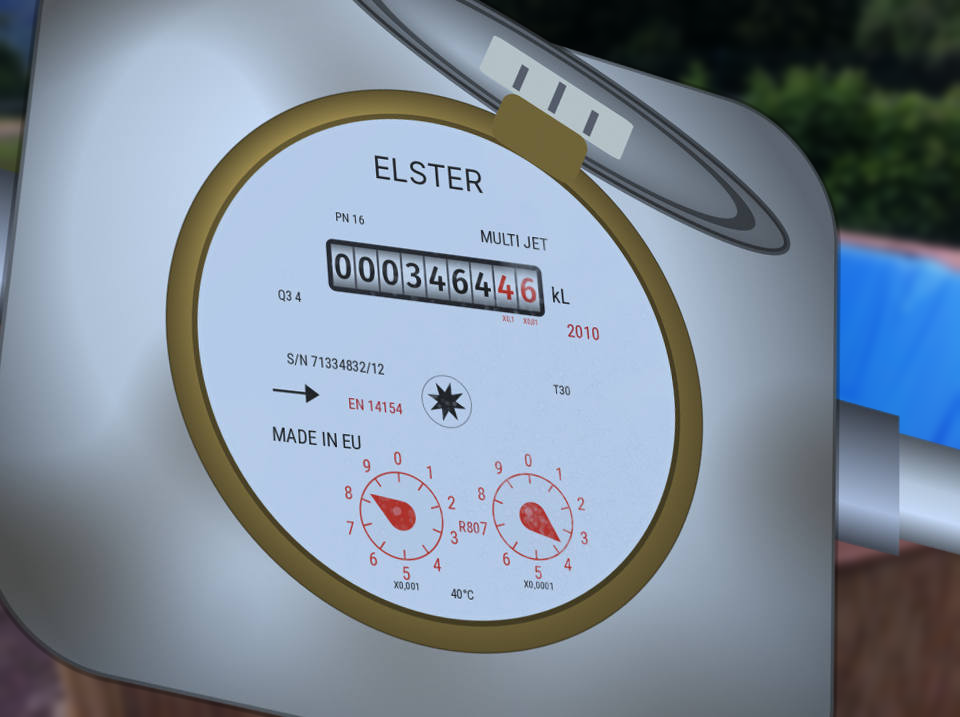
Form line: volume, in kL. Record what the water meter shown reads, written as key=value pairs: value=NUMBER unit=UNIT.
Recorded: value=3464.4683 unit=kL
